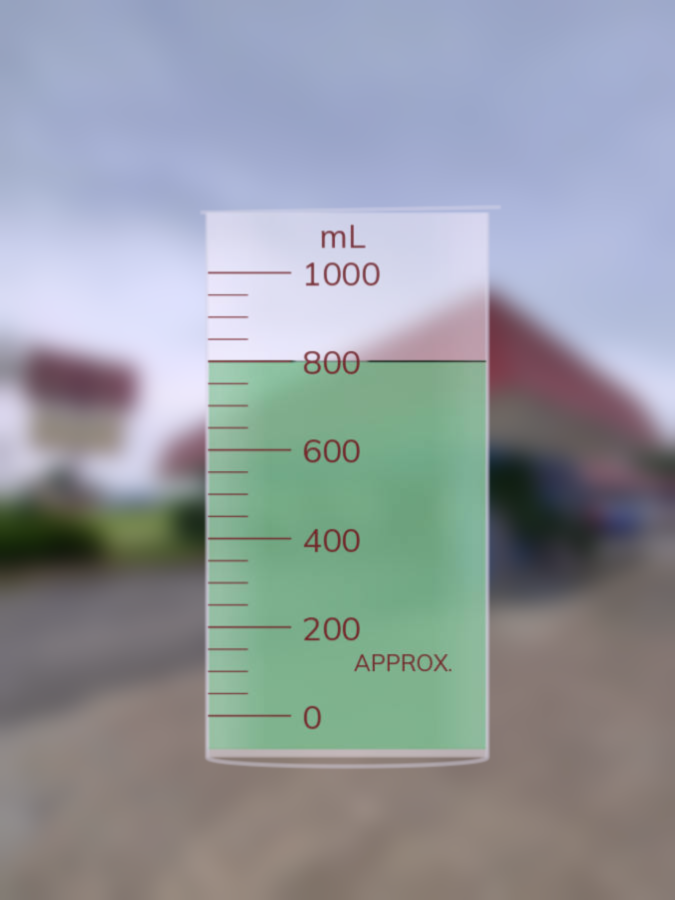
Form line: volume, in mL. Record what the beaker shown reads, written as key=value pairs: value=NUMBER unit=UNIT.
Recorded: value=800 unit=mL
